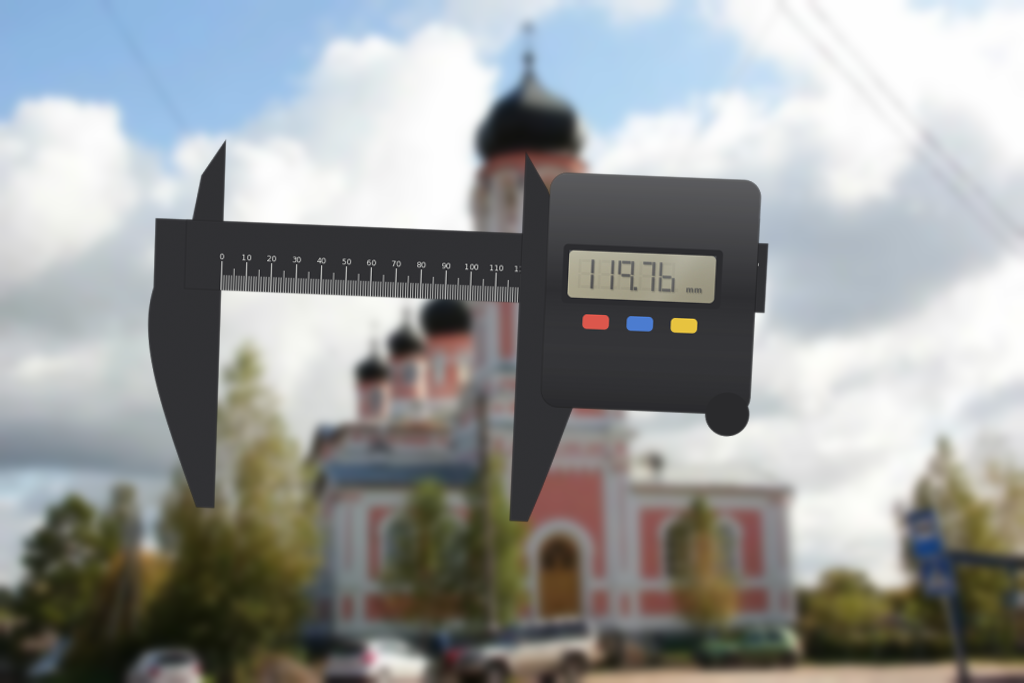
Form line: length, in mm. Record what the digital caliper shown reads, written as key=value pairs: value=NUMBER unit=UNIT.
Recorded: value=119.76 unit=mm
